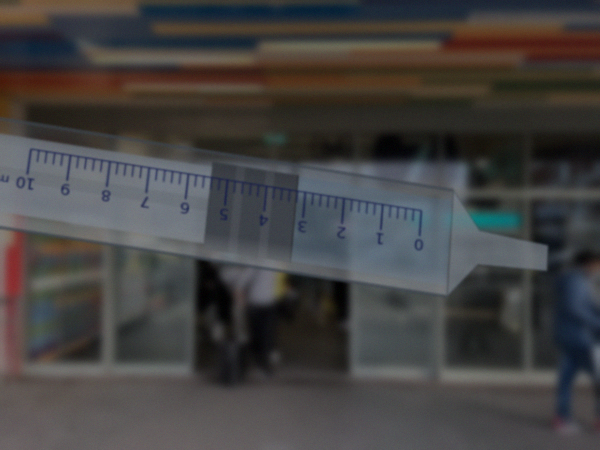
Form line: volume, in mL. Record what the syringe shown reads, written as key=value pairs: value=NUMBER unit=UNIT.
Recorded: value=3.2 unit=mL
